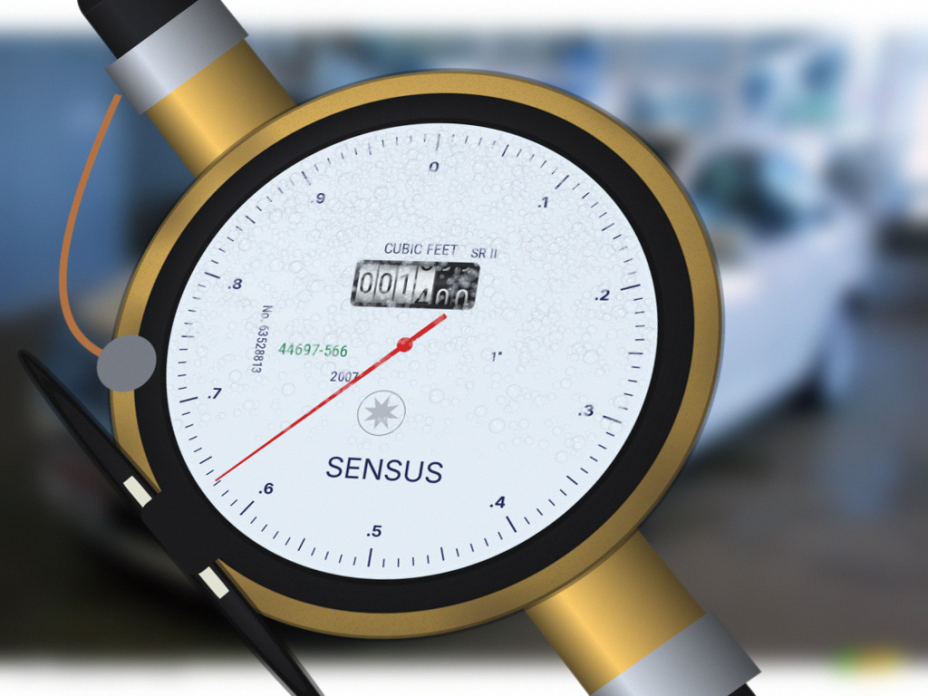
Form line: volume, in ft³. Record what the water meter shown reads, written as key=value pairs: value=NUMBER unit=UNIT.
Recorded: value=1399.63 unit=ft³
